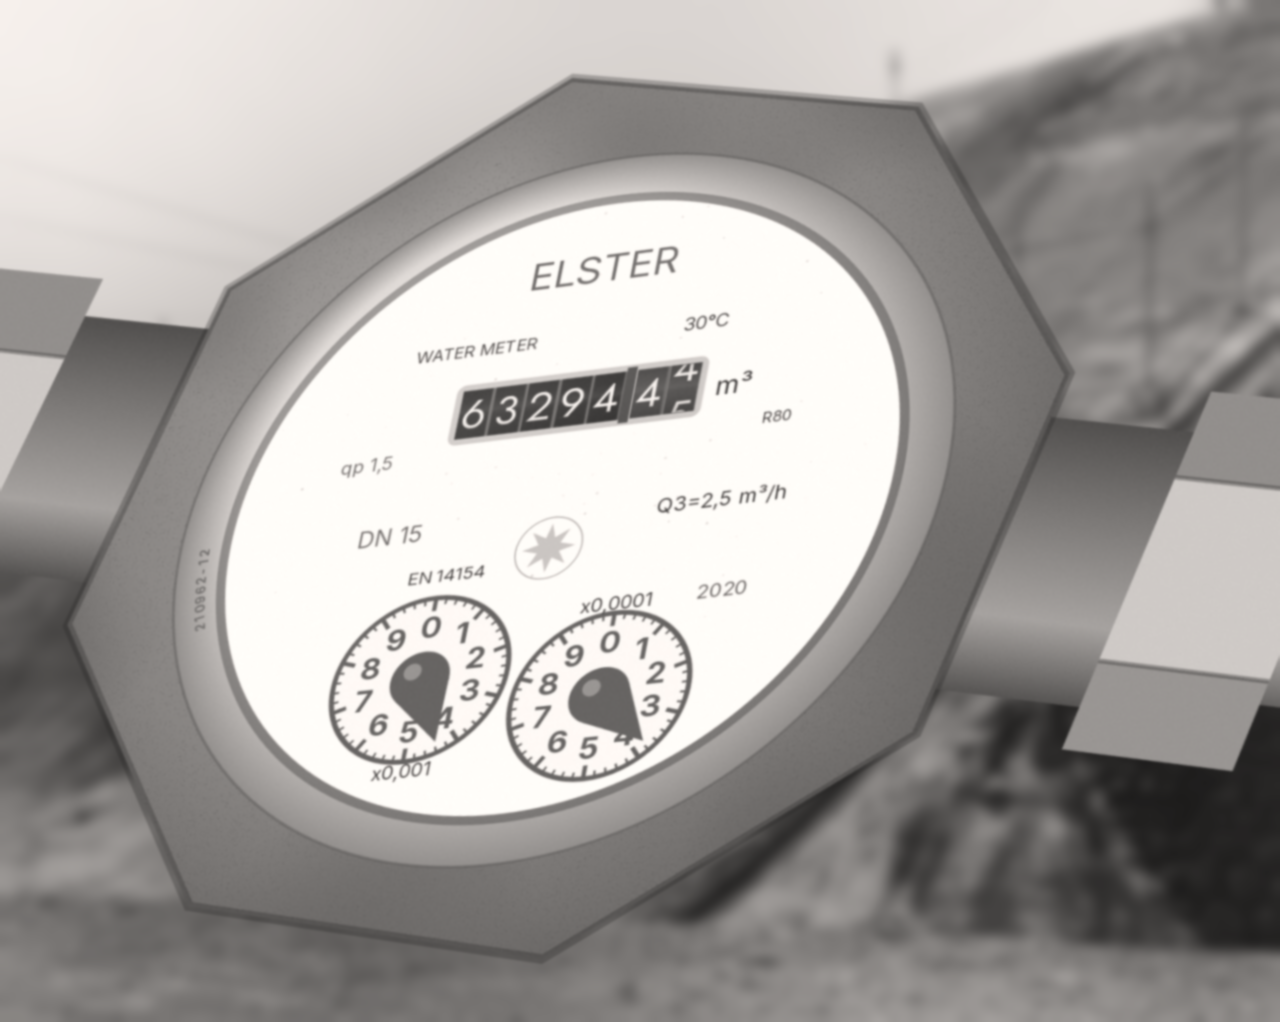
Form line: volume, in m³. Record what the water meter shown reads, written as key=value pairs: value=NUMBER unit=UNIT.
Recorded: value=63294.4443 unit=m³
